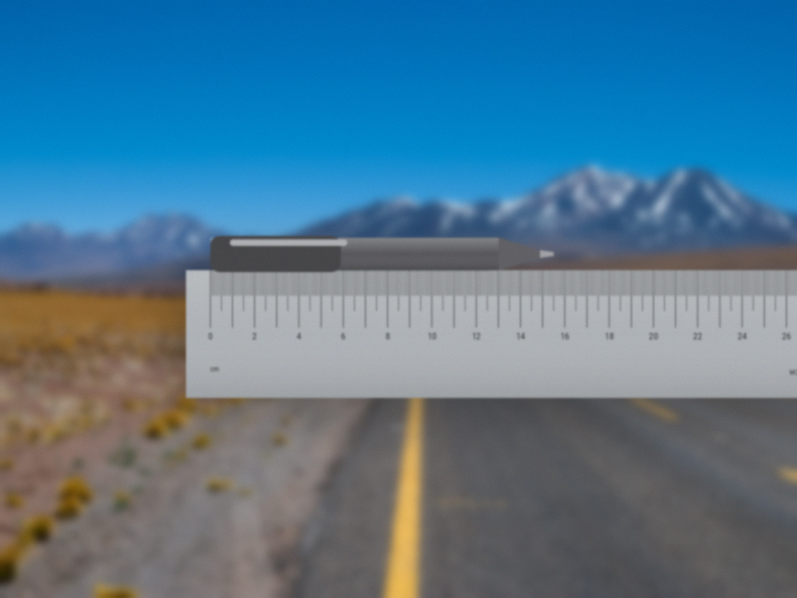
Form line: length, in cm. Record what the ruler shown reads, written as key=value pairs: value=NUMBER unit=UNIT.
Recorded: value=15.5 unit=cm
